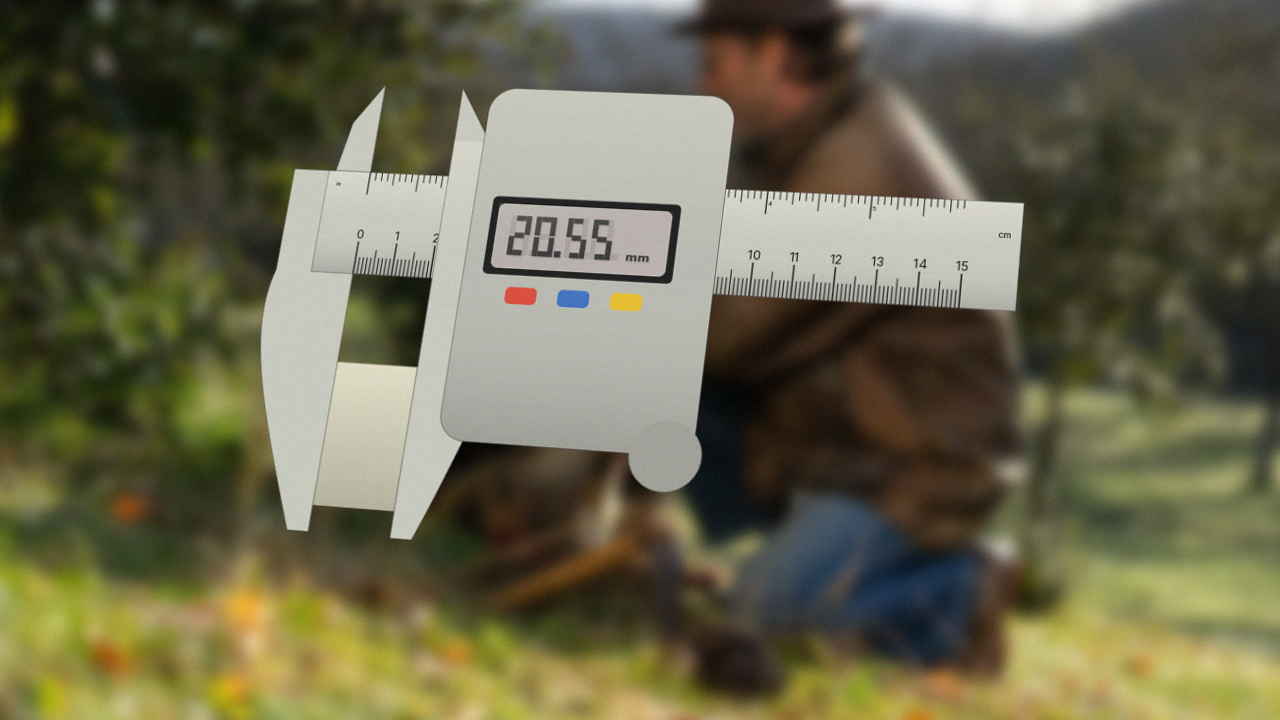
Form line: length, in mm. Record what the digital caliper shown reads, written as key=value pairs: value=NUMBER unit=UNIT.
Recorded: value=20.55 unit=mm
